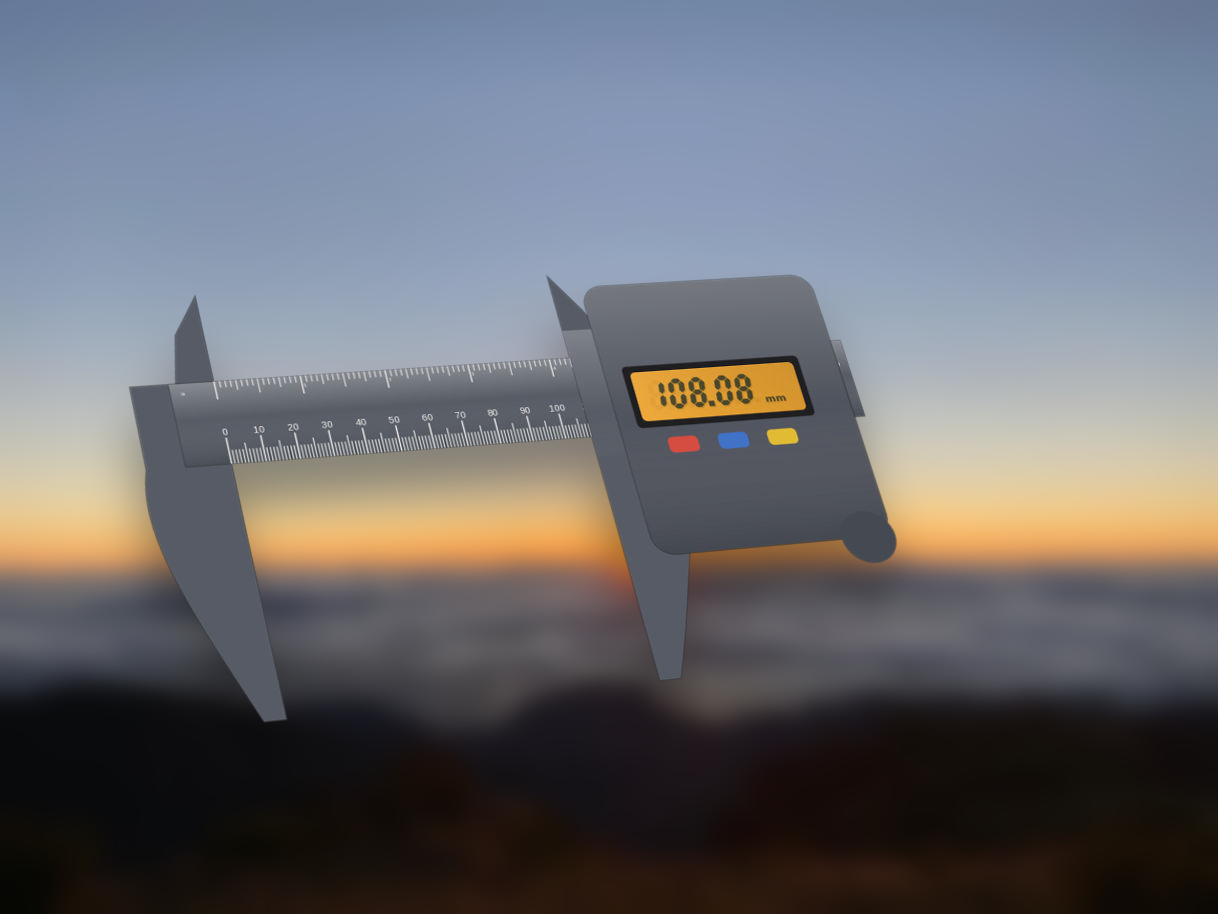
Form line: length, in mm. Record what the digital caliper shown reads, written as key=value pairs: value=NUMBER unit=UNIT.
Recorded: value=108.08 unit=mm
